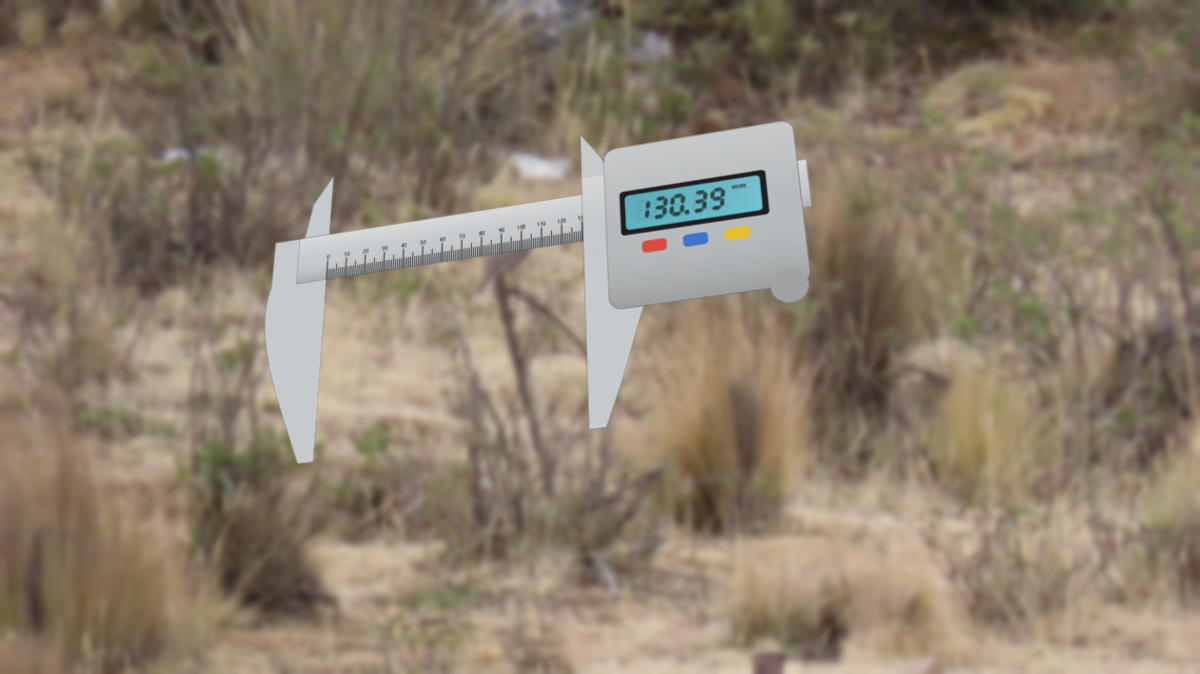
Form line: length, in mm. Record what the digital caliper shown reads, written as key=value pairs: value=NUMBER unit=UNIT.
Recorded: value=130.39 unit=mm
